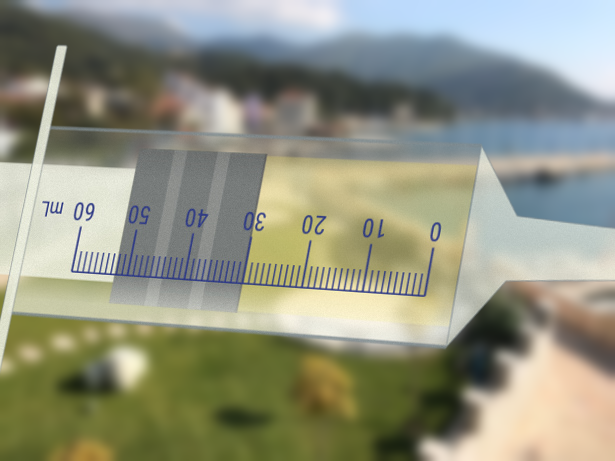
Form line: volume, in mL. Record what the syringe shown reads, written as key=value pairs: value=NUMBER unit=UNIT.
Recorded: value=30 unit=mL
